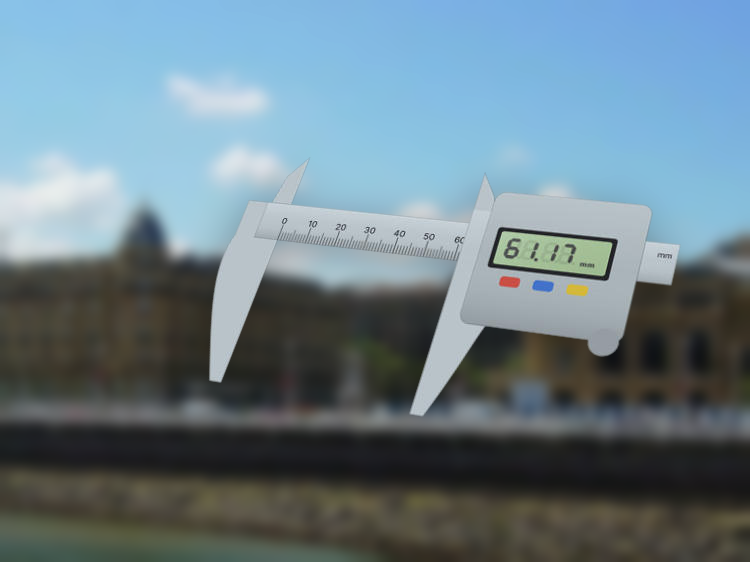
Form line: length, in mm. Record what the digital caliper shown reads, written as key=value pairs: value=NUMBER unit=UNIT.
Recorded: value=61.17 unit=mm
